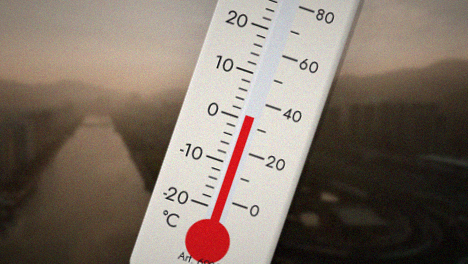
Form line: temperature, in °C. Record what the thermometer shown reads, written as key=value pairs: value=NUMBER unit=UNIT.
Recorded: value=1 unit=°C
